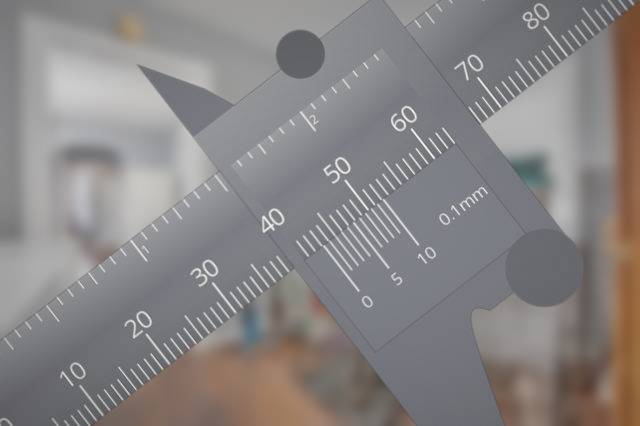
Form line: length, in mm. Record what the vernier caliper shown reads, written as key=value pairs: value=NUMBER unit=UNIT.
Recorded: value=43.2 unit=mm
